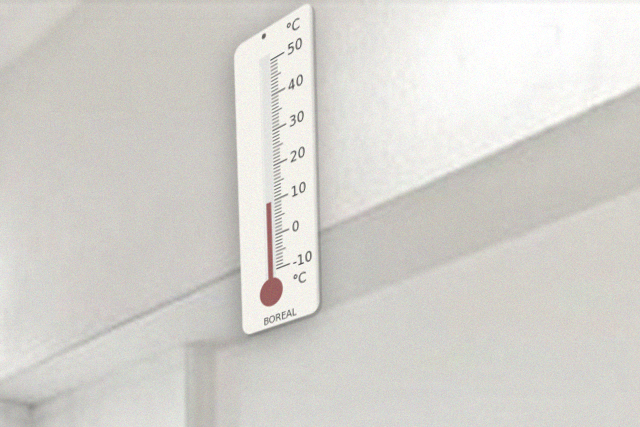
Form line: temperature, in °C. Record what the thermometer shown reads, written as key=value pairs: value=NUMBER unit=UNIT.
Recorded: value=10 unit=°C
